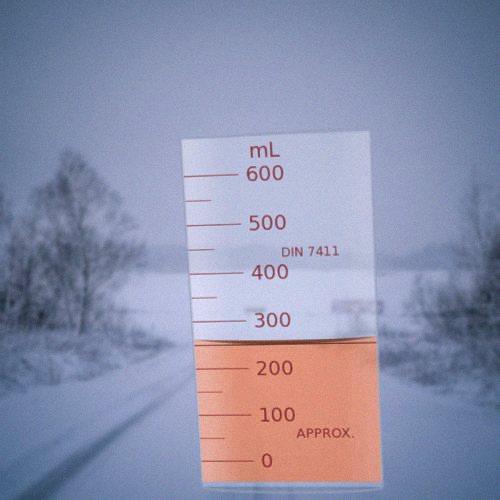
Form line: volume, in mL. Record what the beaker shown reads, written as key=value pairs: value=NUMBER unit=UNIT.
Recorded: value=250 unit=mL
